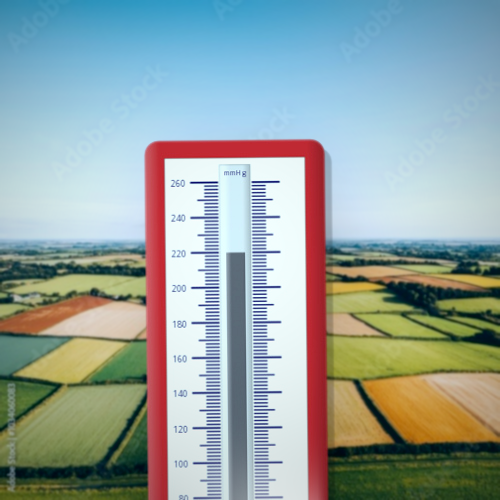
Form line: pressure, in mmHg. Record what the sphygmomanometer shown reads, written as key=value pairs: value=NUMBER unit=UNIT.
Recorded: value=220 unit=mmHg
